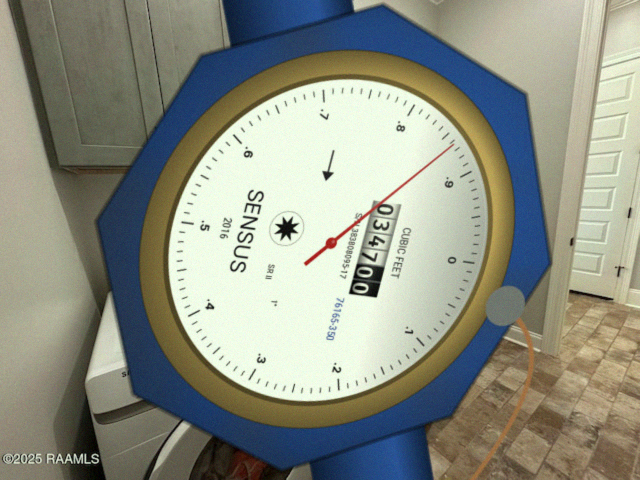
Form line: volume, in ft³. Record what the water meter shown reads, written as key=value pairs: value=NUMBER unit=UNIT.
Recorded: value=34699.86 unit=ft³
